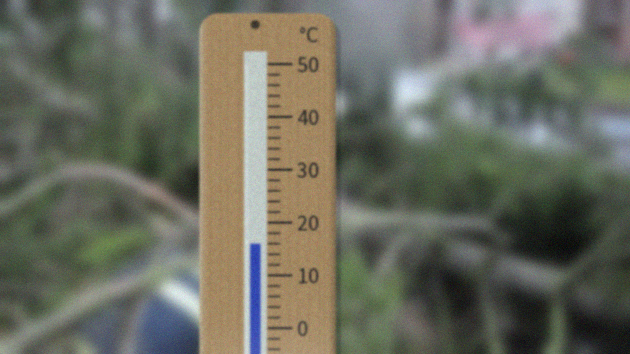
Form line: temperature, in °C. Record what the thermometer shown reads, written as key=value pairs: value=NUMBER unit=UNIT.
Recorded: value=16 unit=°C
